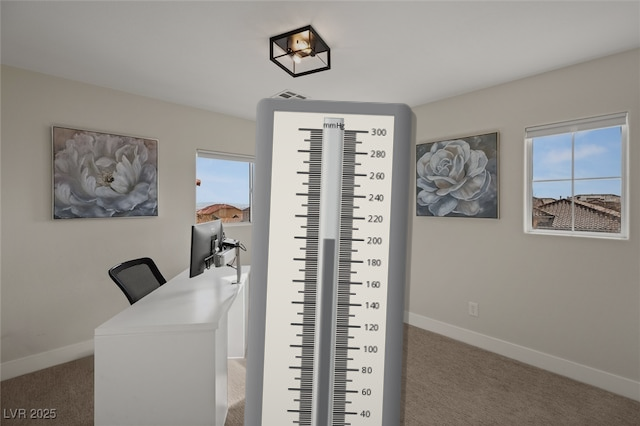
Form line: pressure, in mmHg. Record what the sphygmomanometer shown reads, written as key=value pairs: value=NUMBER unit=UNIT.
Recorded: value=200 unit=mmHg
